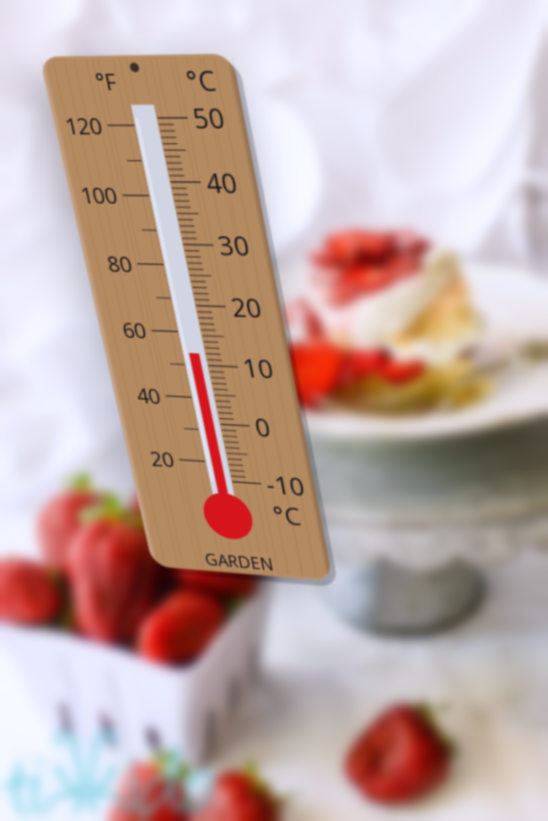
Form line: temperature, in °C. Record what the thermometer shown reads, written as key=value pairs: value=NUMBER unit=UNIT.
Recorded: value=12 unit=°C
